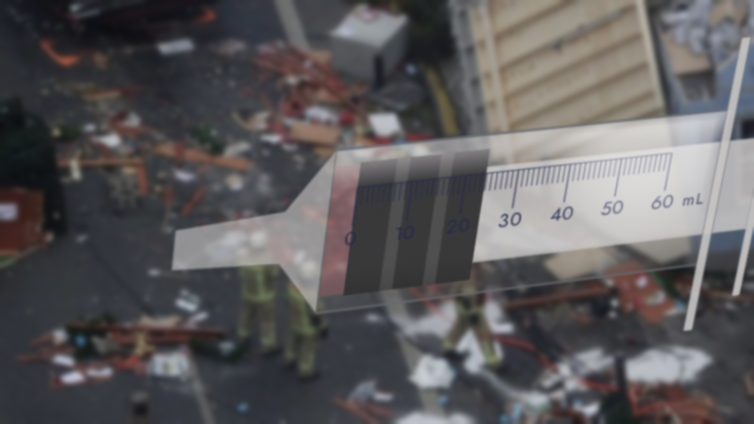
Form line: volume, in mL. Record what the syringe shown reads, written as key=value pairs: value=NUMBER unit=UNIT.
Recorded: value=0 unit=mL
